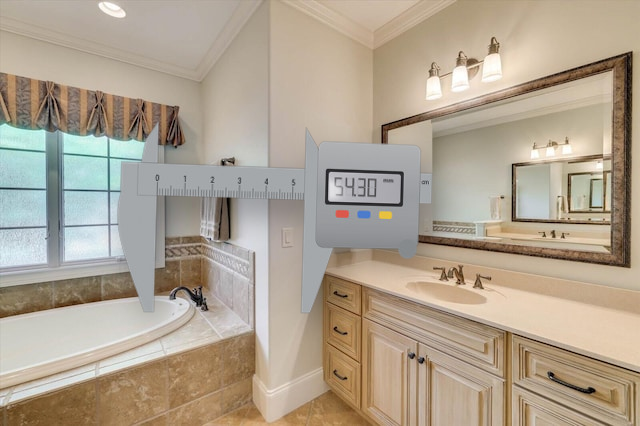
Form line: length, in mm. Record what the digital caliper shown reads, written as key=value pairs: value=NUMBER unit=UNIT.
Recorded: value=54.30 unit=mm
